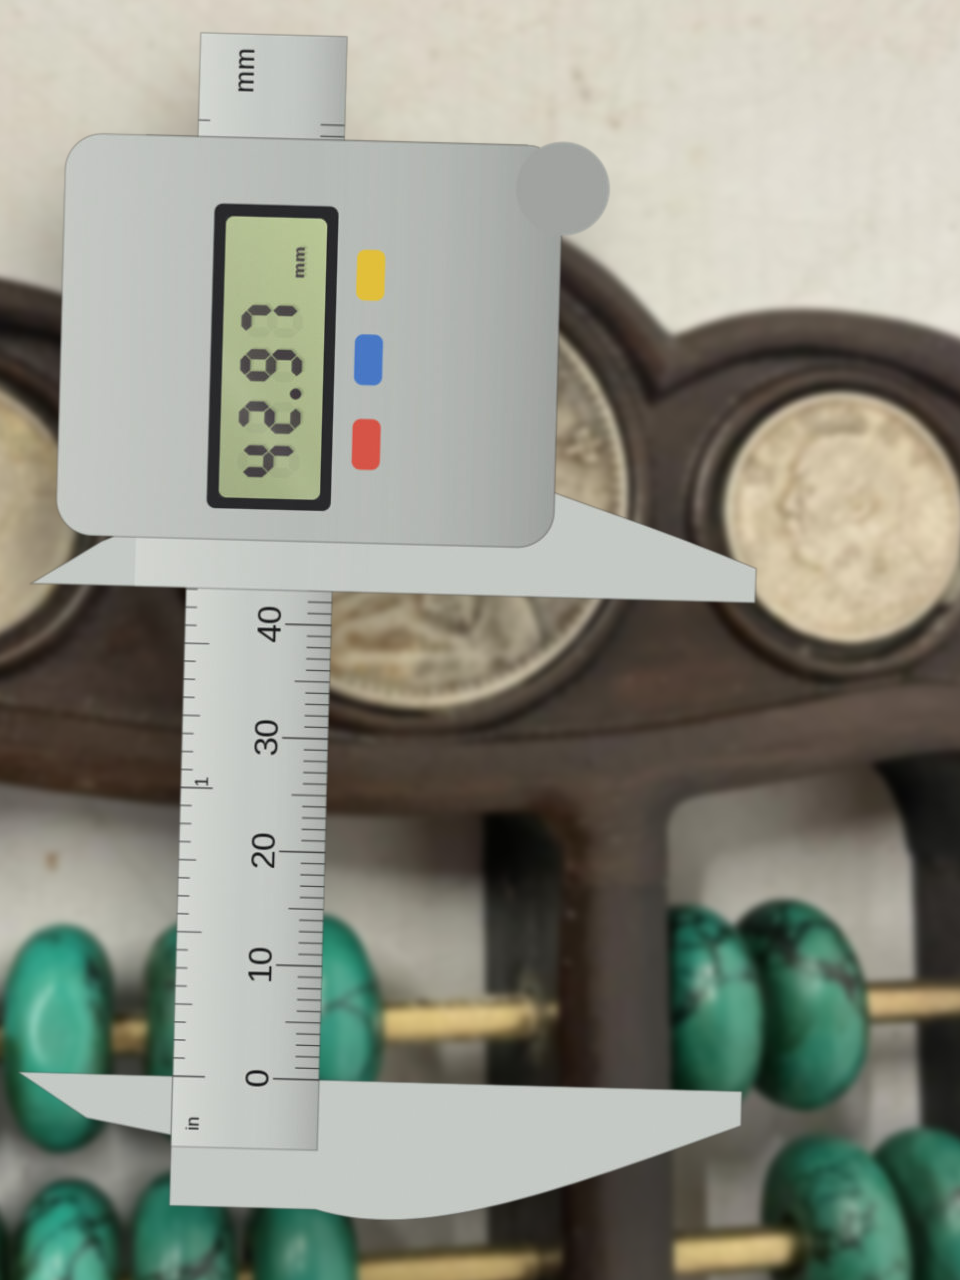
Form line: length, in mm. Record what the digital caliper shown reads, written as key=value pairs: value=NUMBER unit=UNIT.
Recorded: value=42.97 unit=mm
